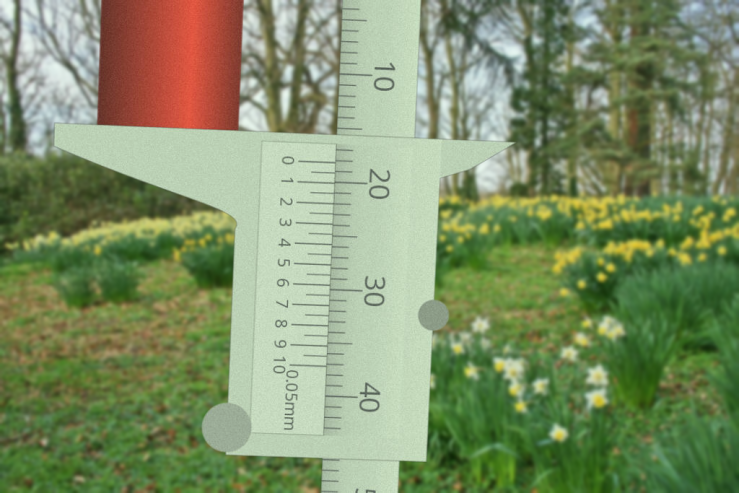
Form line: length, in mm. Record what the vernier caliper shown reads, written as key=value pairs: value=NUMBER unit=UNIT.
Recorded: value=18.2 unit=mm
